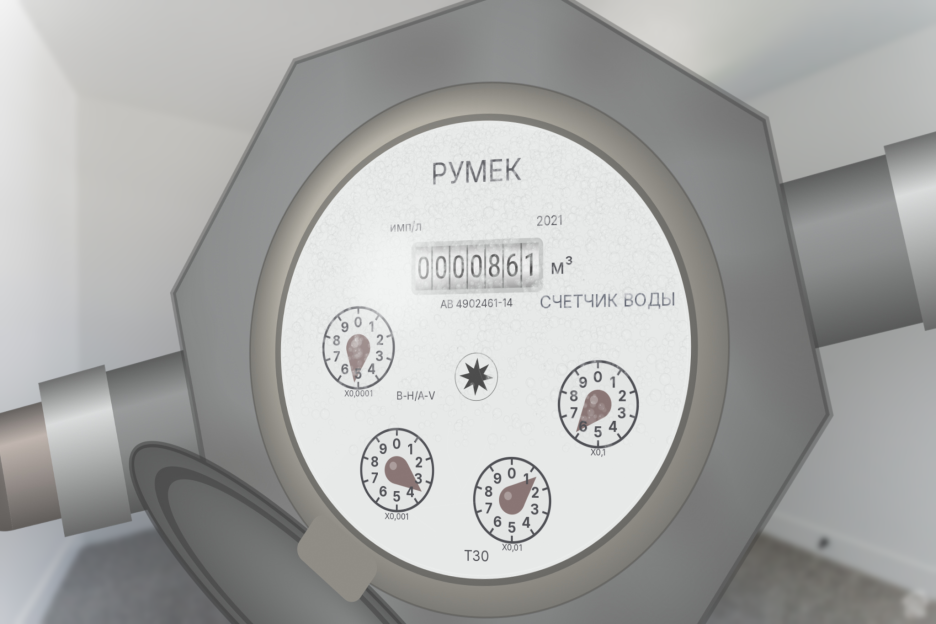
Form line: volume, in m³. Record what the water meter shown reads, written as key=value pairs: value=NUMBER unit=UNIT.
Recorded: value=861.6135 unit=m³
